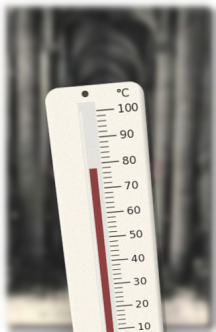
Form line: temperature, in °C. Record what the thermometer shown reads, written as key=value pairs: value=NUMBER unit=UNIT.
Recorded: value=78 unit=°C
